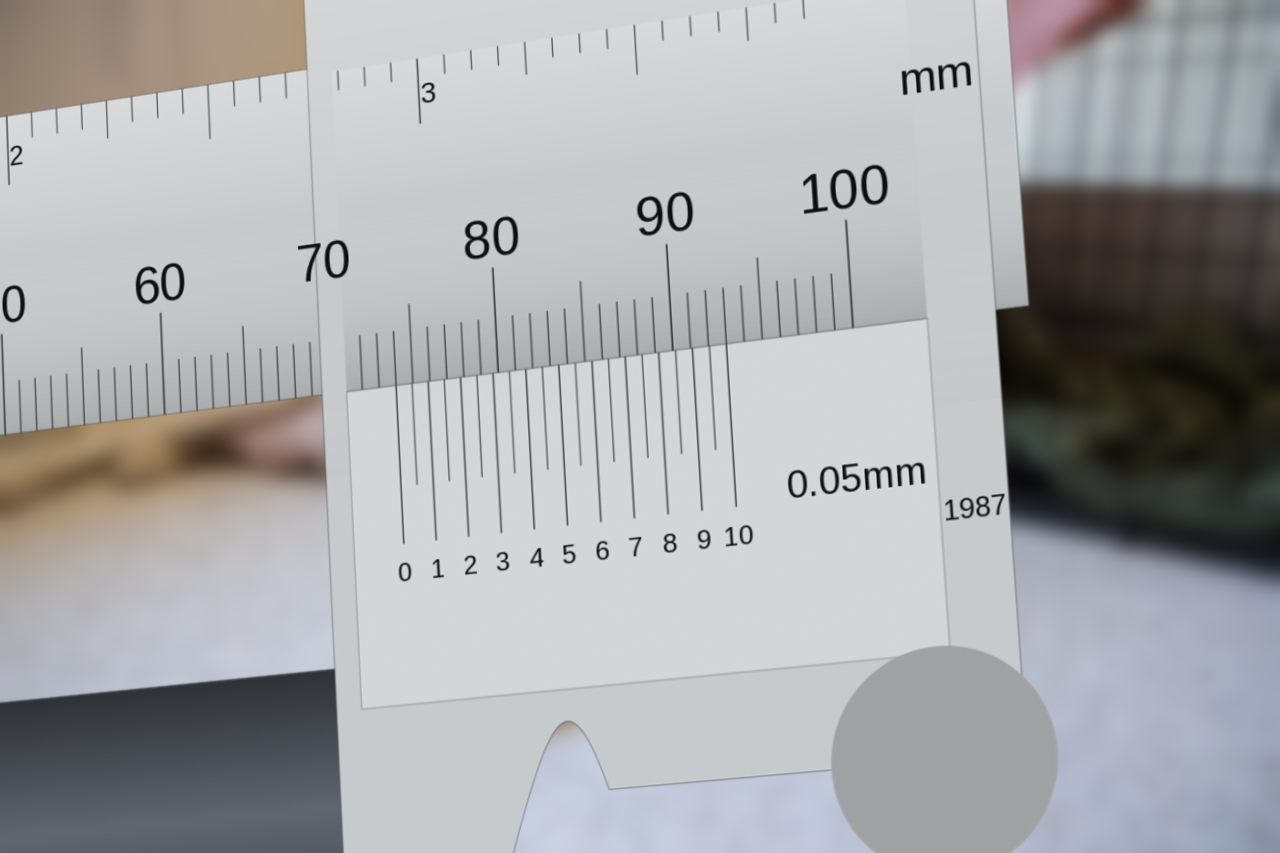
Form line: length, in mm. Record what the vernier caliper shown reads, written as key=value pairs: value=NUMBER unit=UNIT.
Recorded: value=74.0 unit=mm
